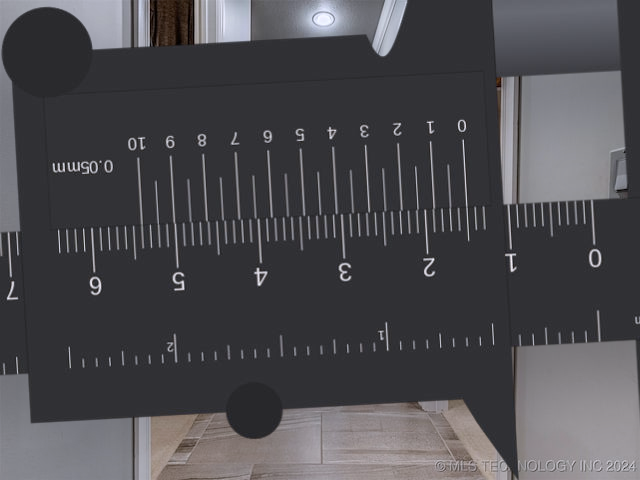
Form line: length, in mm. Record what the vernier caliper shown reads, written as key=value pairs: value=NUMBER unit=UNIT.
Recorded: value=15.0 unit=mm
